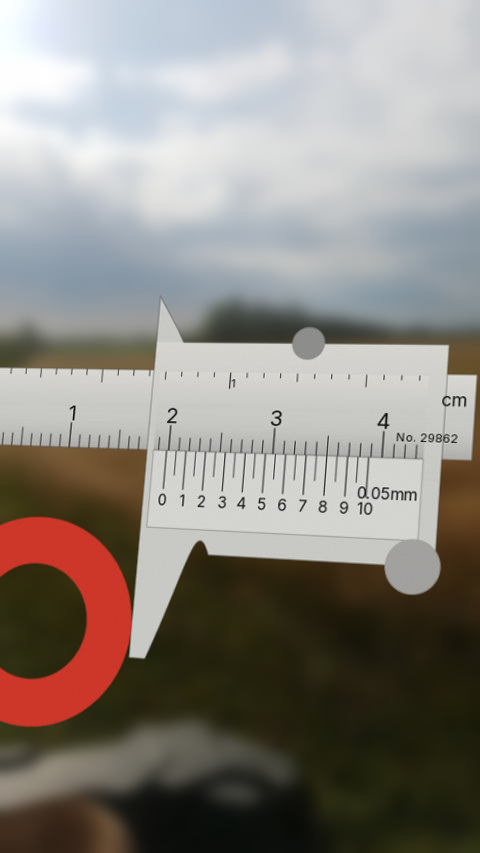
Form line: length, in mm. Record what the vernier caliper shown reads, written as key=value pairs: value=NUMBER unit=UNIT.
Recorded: value=19.8 unit=mm
